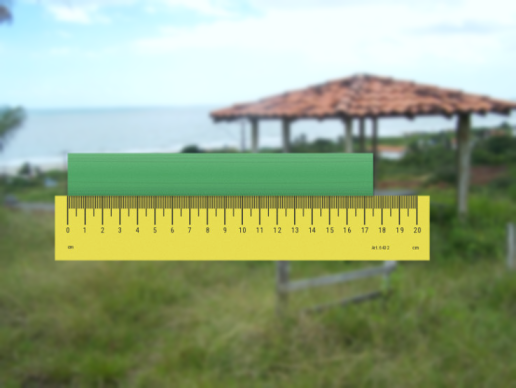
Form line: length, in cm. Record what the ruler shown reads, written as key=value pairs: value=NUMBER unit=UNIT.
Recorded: value=17.5 unit=cm
